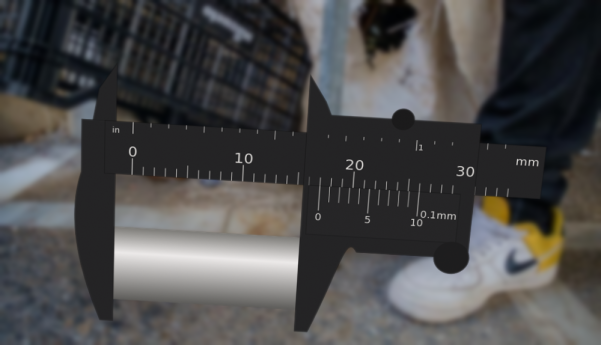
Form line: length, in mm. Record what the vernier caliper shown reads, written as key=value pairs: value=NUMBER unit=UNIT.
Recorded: value=17.0 unit=mm
